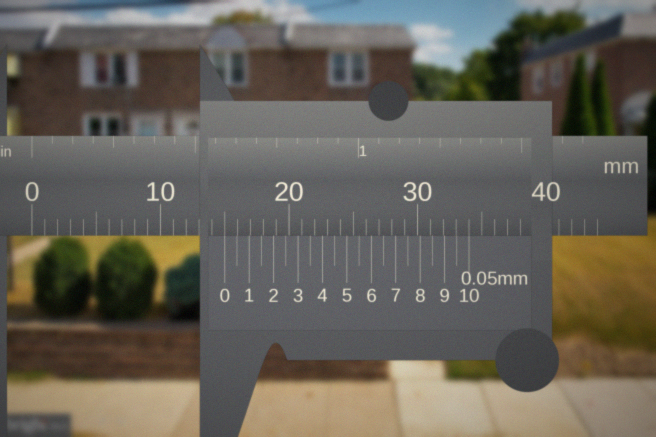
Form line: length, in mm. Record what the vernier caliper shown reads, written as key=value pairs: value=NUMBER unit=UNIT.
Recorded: value=15.0 unit=mm
